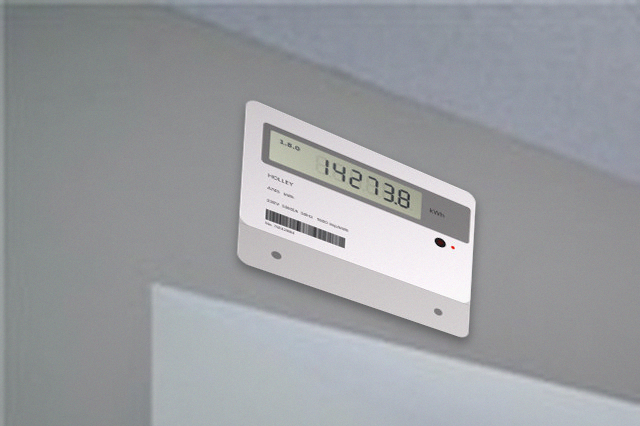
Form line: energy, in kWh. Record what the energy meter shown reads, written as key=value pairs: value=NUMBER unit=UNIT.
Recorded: value=14273.8 unit=kWh
